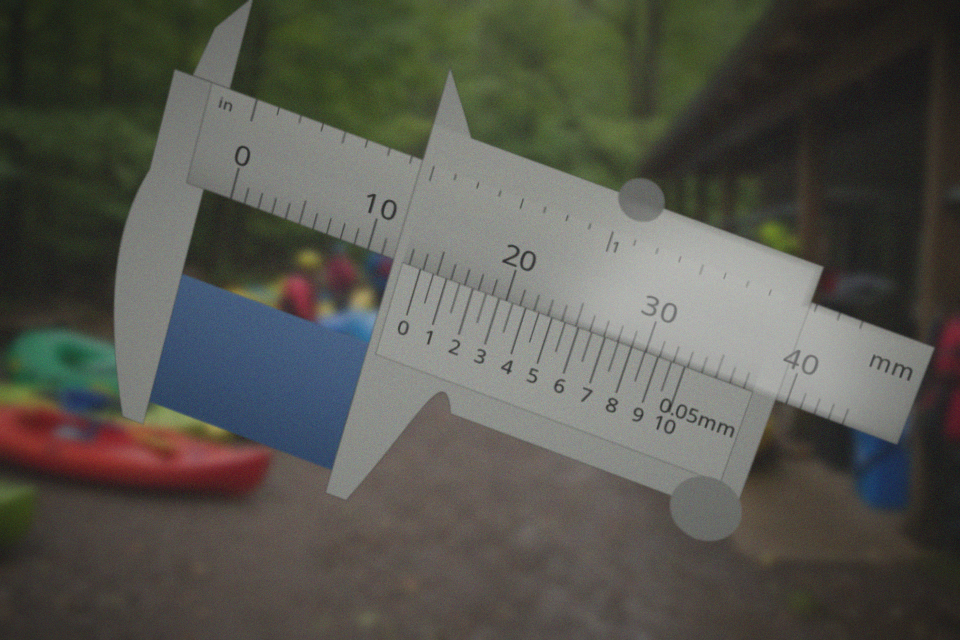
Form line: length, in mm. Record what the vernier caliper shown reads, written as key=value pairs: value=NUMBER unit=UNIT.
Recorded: value=13.8 unit=mm
